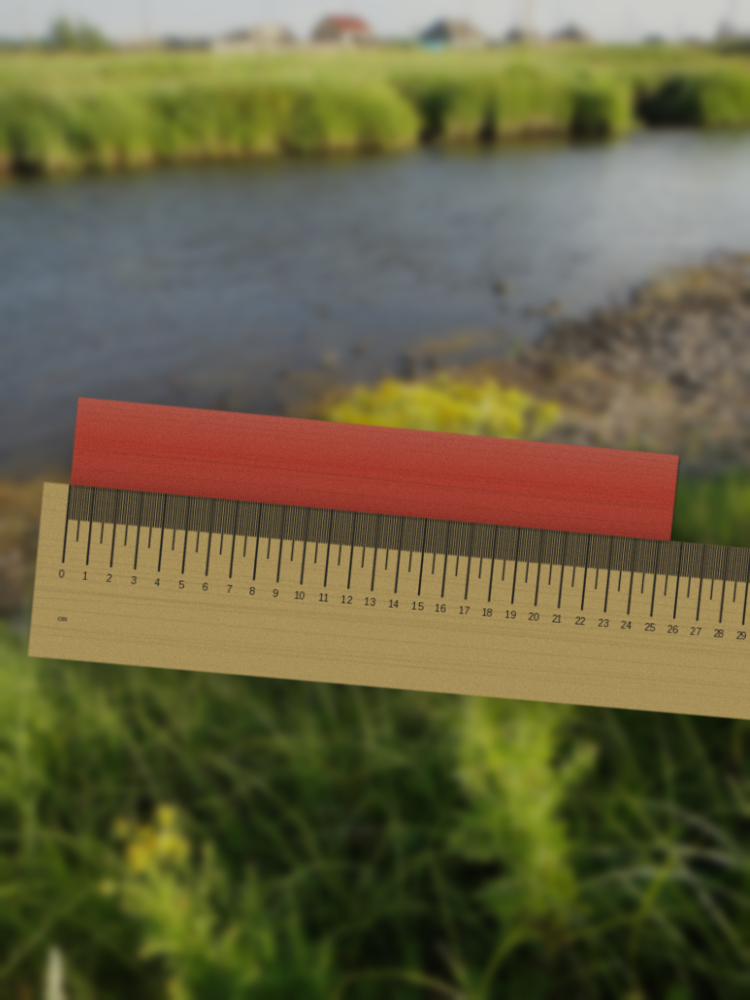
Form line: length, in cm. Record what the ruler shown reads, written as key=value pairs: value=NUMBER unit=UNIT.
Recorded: value=25.5 unit=cm
